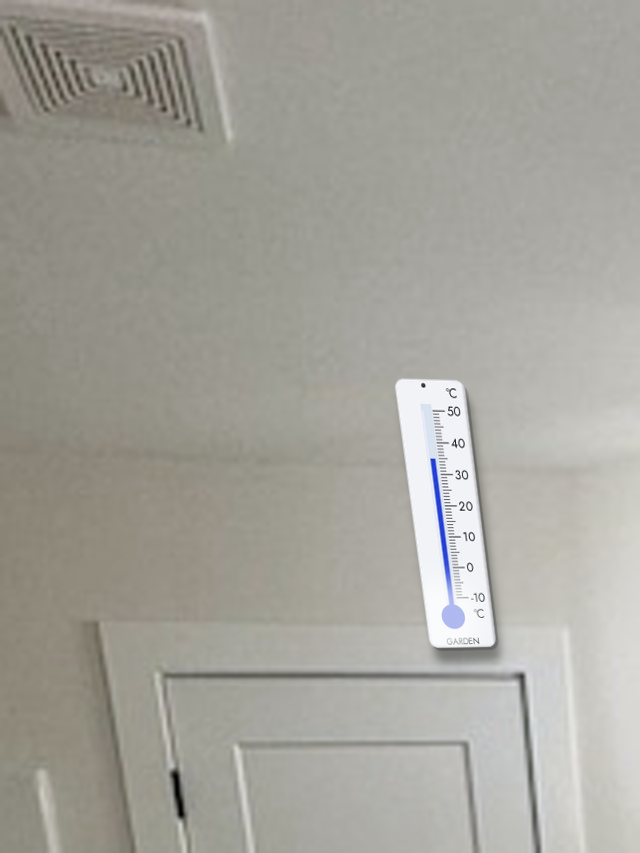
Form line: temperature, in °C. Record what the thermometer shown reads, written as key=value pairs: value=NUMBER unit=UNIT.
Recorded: value=35 unit=°C
